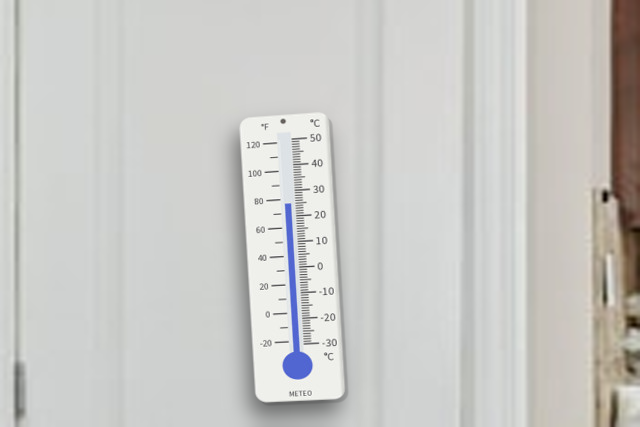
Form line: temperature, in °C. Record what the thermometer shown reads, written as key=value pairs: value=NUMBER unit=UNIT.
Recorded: value=25 unit=°C
